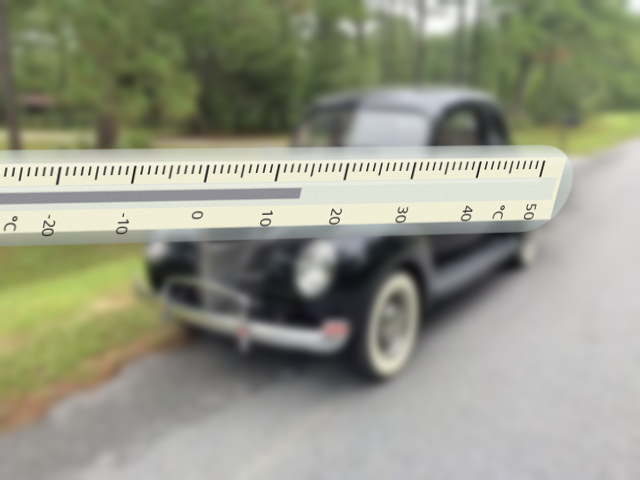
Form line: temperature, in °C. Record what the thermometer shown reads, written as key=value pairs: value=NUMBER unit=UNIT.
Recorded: value=14 unit=°C
